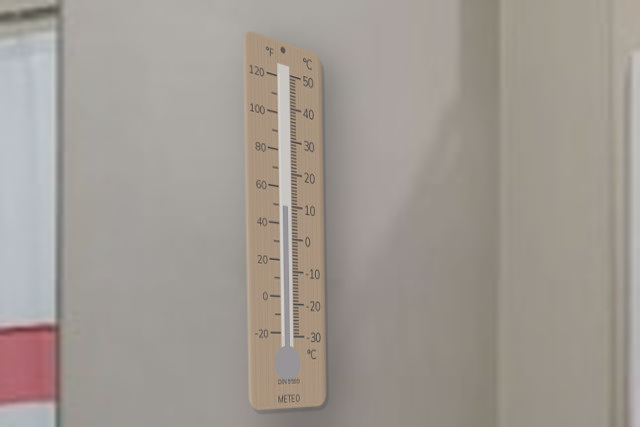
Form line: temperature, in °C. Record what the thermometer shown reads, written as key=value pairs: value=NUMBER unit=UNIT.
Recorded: value=10 unit=°C
